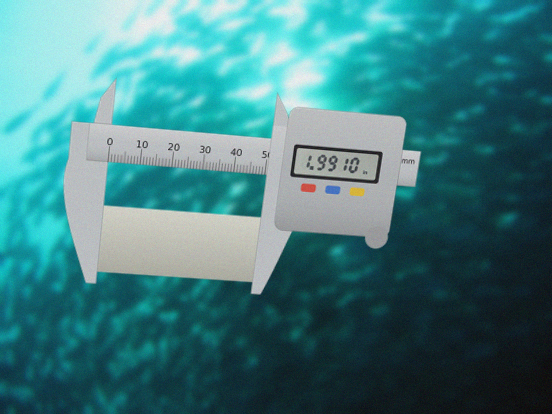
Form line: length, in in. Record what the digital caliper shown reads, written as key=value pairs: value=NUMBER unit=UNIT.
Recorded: value=1.9910 unit=in
